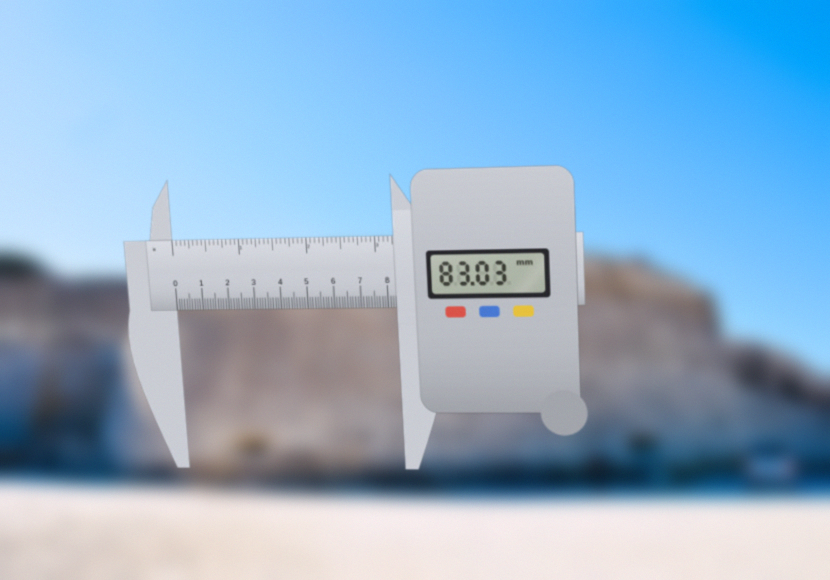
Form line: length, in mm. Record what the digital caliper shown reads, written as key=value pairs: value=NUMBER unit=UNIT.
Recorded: value=83.03 unit=mm
